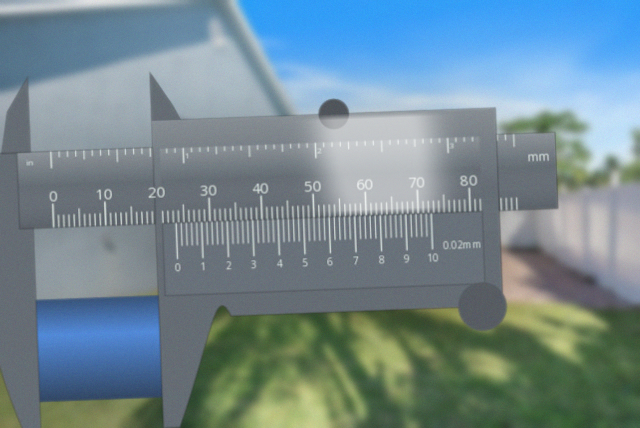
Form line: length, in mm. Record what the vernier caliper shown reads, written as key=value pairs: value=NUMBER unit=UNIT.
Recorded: value=23.5 unit=mm
